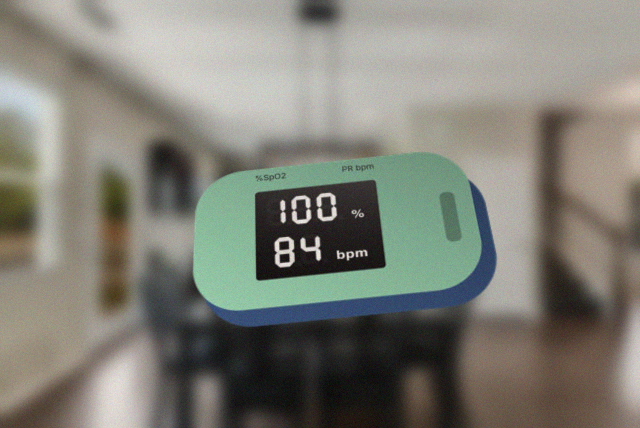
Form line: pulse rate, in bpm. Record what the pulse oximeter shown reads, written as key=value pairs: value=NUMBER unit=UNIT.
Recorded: value=84 unit=bpm
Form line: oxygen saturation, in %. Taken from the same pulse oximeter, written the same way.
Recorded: value=100 unit=%
